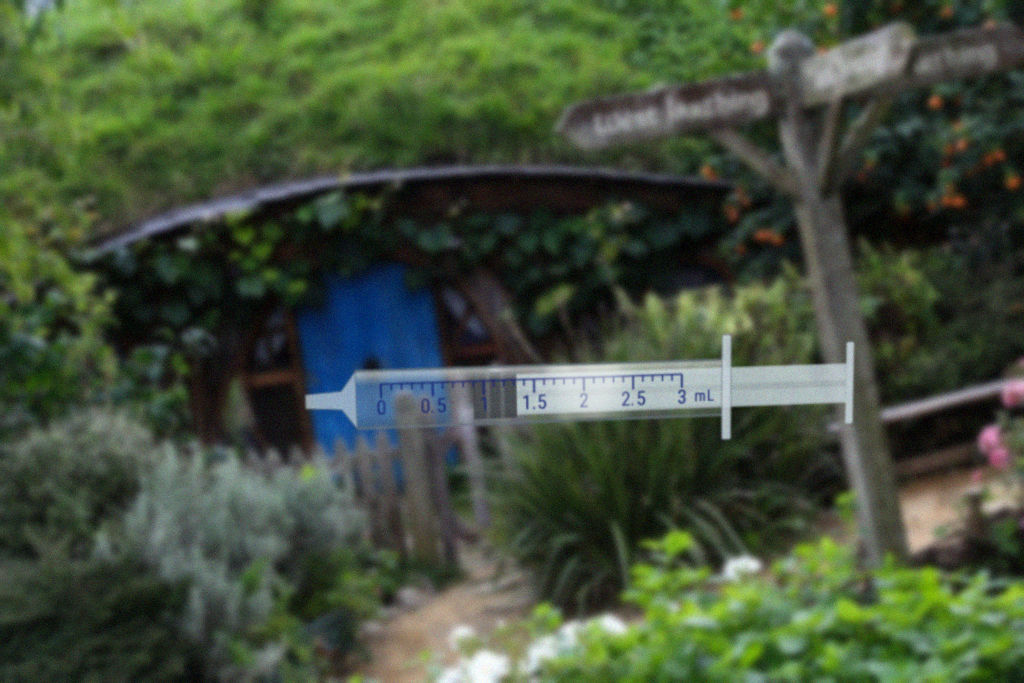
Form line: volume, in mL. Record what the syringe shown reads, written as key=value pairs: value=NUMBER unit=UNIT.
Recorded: value=0.9 unit=mL
